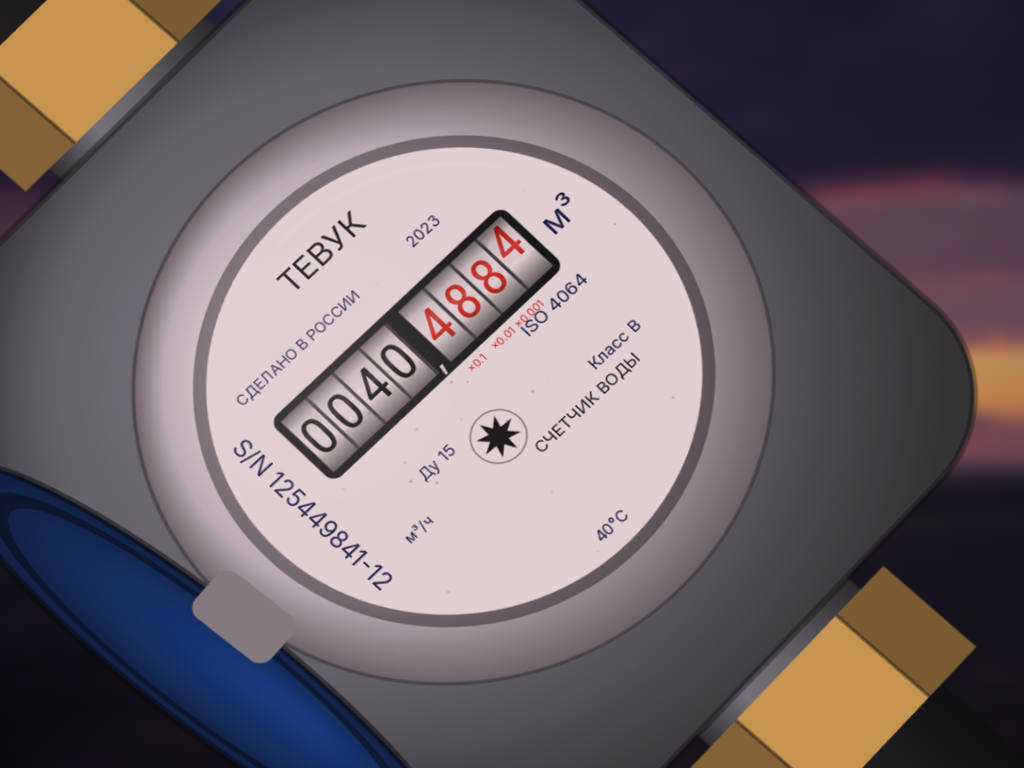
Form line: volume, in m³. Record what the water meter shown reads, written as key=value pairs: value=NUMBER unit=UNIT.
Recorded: value=40.4884 unit=m³
